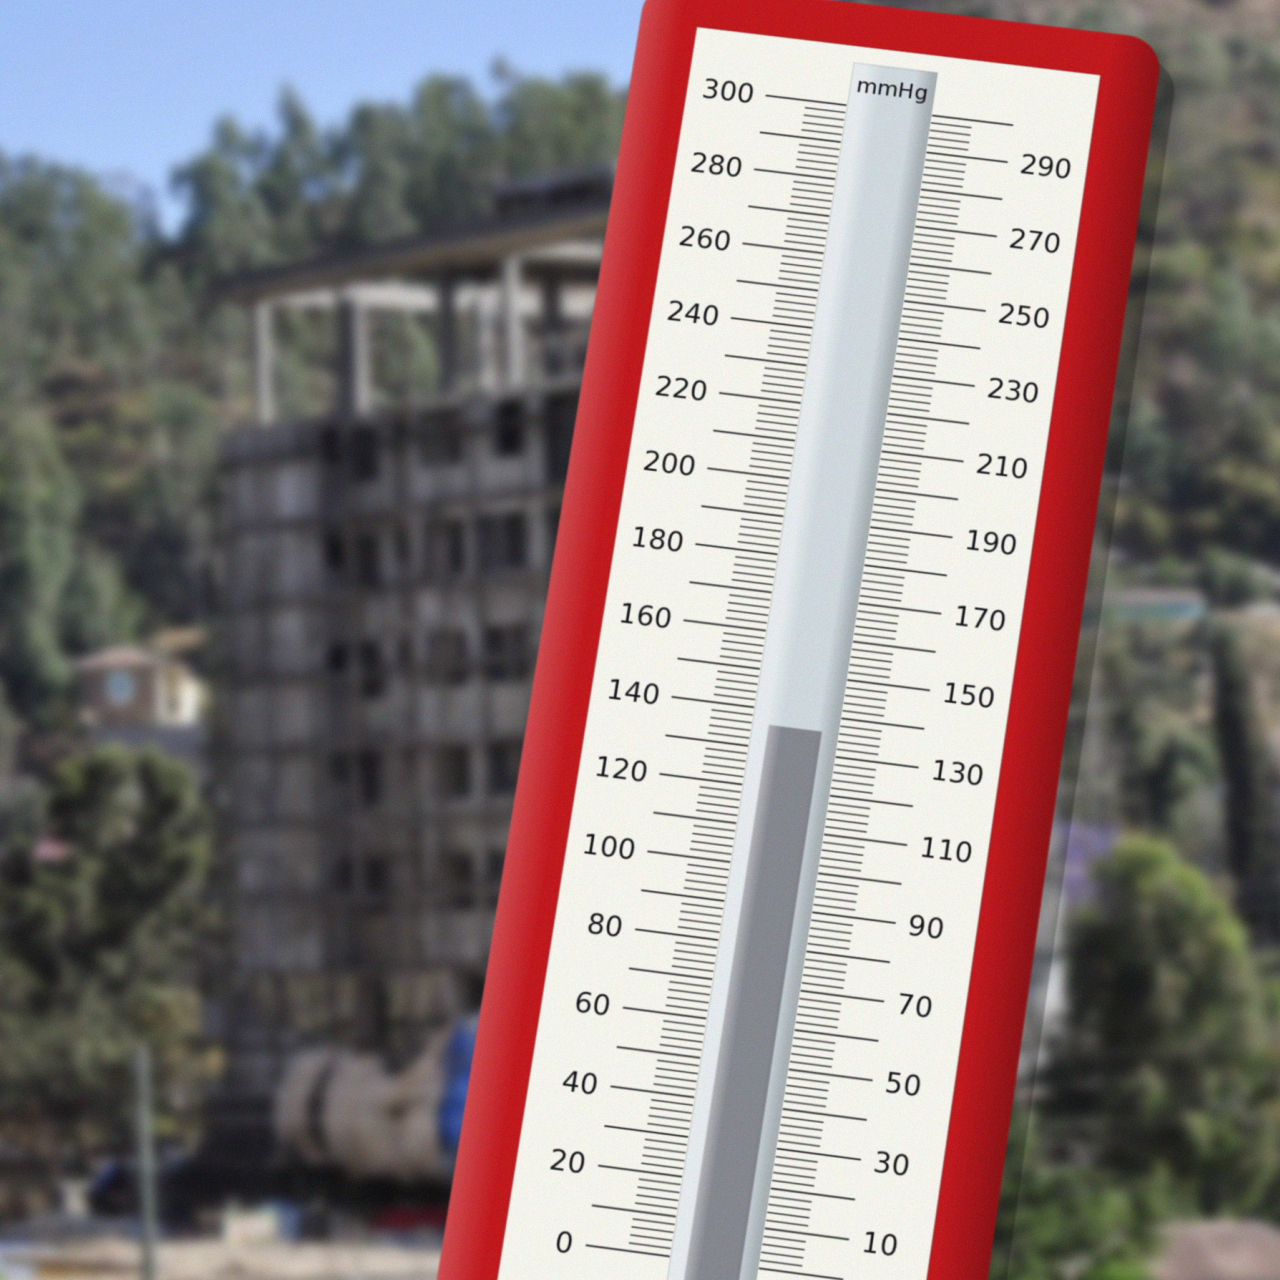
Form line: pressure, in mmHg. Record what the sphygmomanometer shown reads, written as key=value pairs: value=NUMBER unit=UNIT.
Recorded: value=136 unit=mmHg
